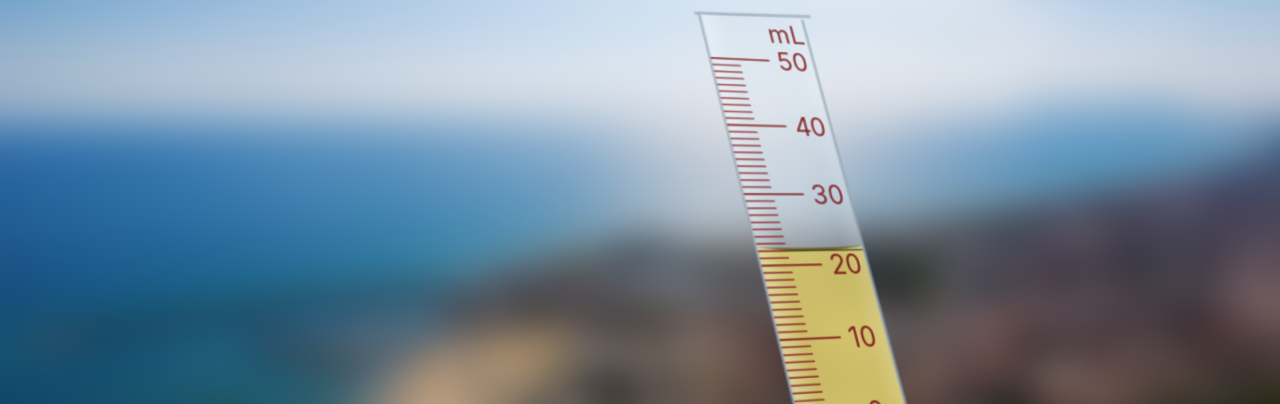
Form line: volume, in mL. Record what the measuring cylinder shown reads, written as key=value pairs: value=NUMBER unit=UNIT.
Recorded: value=22 unit=mL
